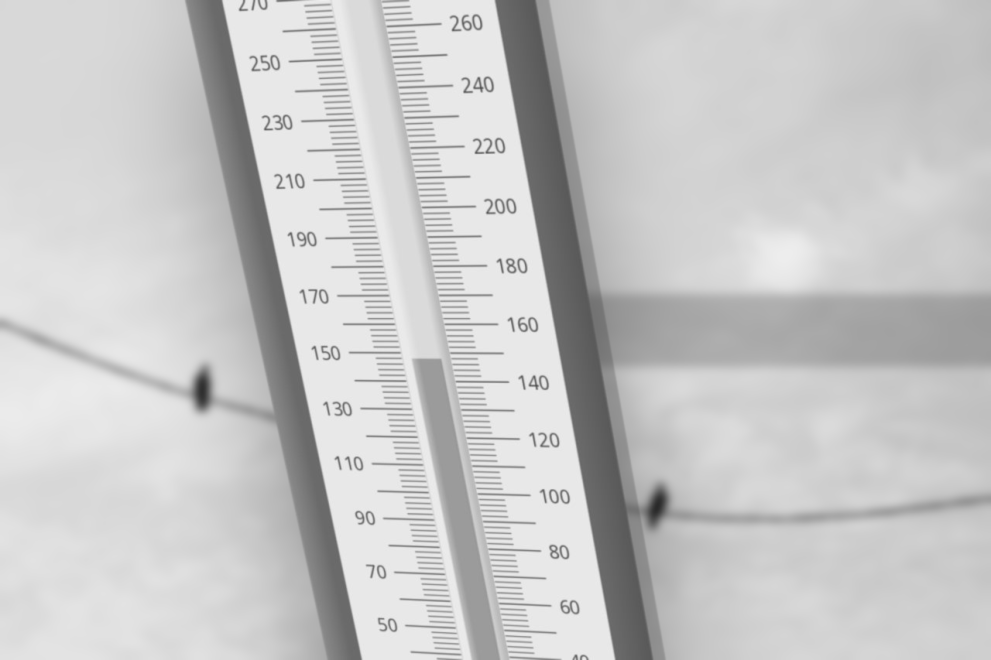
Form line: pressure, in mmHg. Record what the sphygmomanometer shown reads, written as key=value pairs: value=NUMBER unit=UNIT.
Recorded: value=148 unit=mmHg
